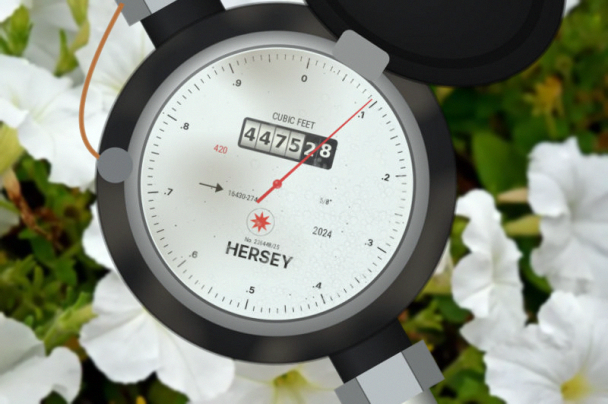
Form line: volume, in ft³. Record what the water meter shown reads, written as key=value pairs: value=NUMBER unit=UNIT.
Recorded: value=447528.09 unit=ft³
